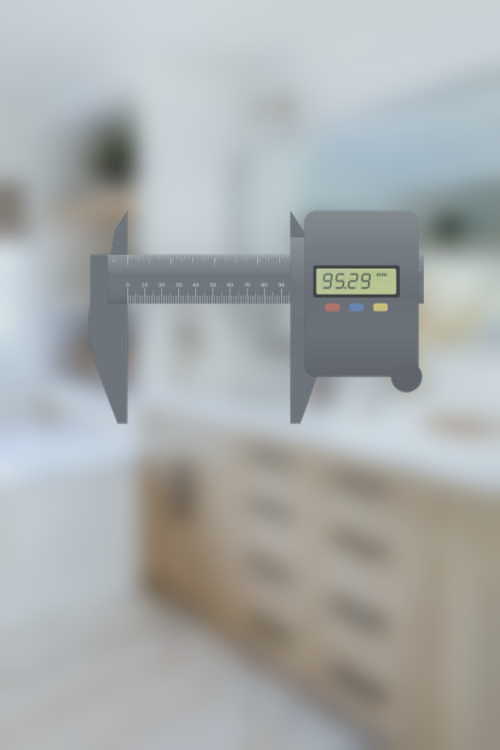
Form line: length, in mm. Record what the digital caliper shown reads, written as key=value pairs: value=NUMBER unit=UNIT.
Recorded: value=95.29 unit=mm
